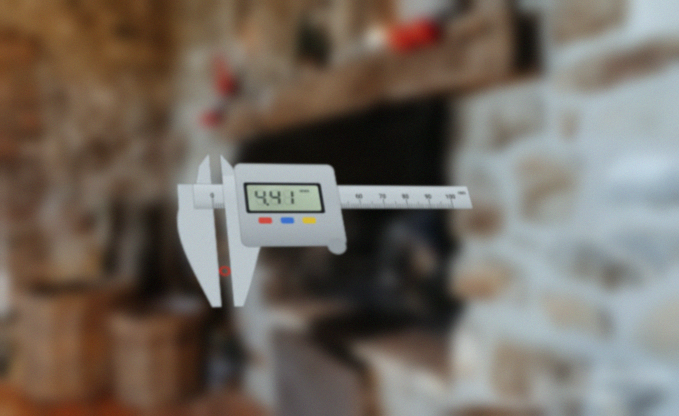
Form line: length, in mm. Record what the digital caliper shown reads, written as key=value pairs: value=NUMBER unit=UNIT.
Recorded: value=4.41 unit=mm
